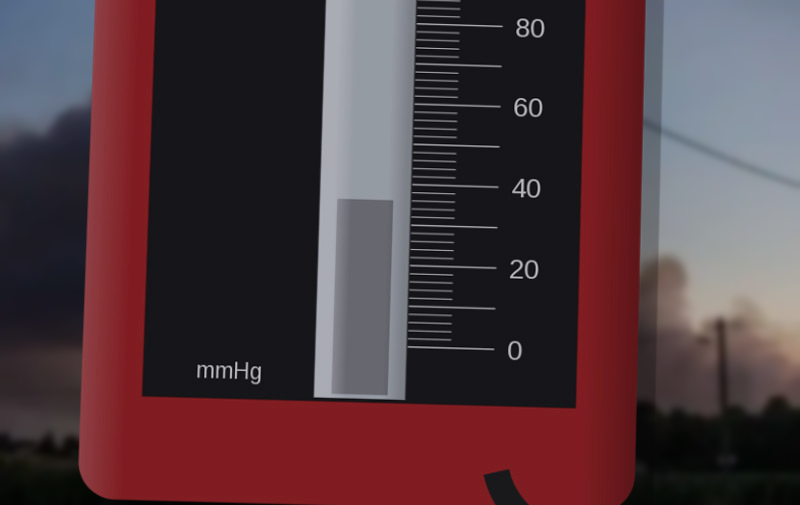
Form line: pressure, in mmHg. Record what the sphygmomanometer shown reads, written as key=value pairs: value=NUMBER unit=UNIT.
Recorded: value=36 unit=mmHg
